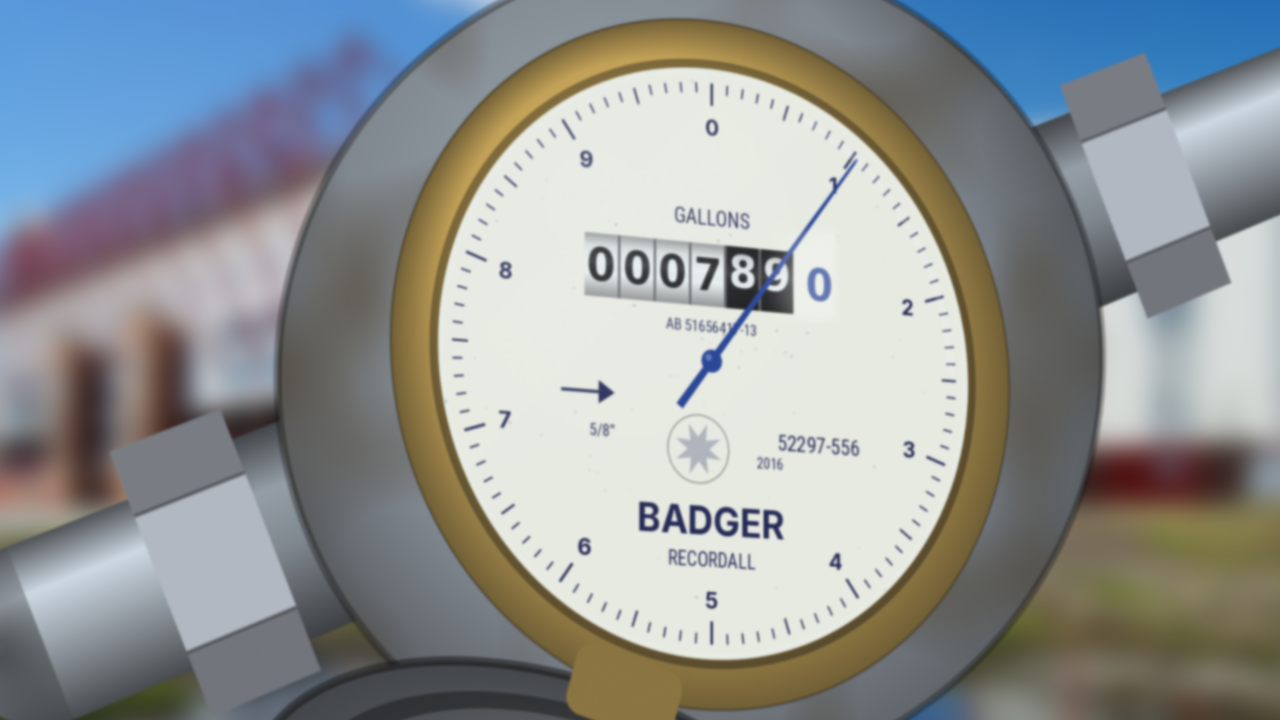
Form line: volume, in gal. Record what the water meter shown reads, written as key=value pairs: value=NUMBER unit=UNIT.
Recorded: value=7891.0 unit=gal
